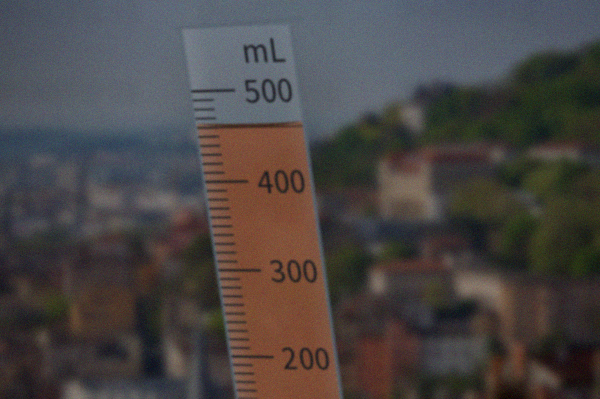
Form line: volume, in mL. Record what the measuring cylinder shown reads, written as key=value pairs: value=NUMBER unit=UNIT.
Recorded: value=460 unit=mL
